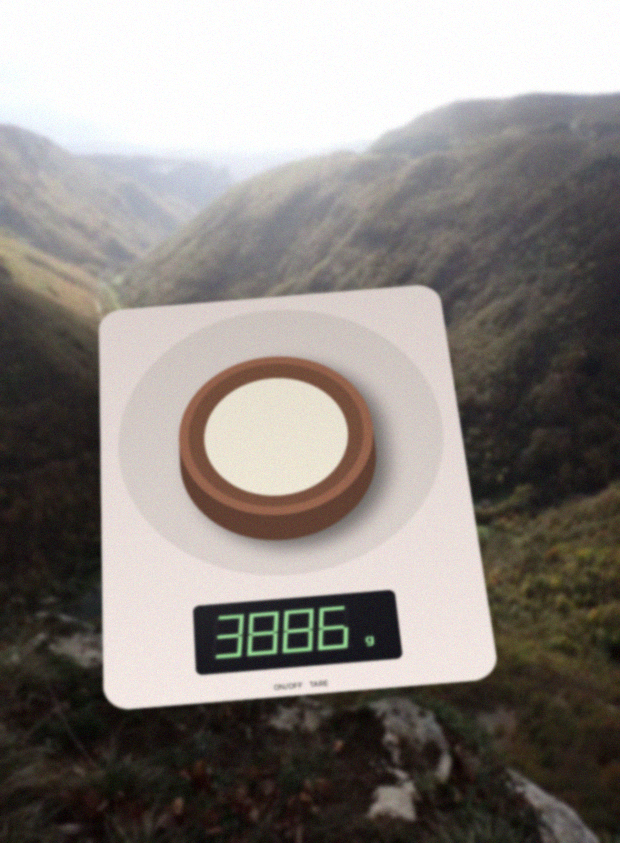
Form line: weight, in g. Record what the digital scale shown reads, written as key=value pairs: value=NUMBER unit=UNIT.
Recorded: value=3886 unit=g
